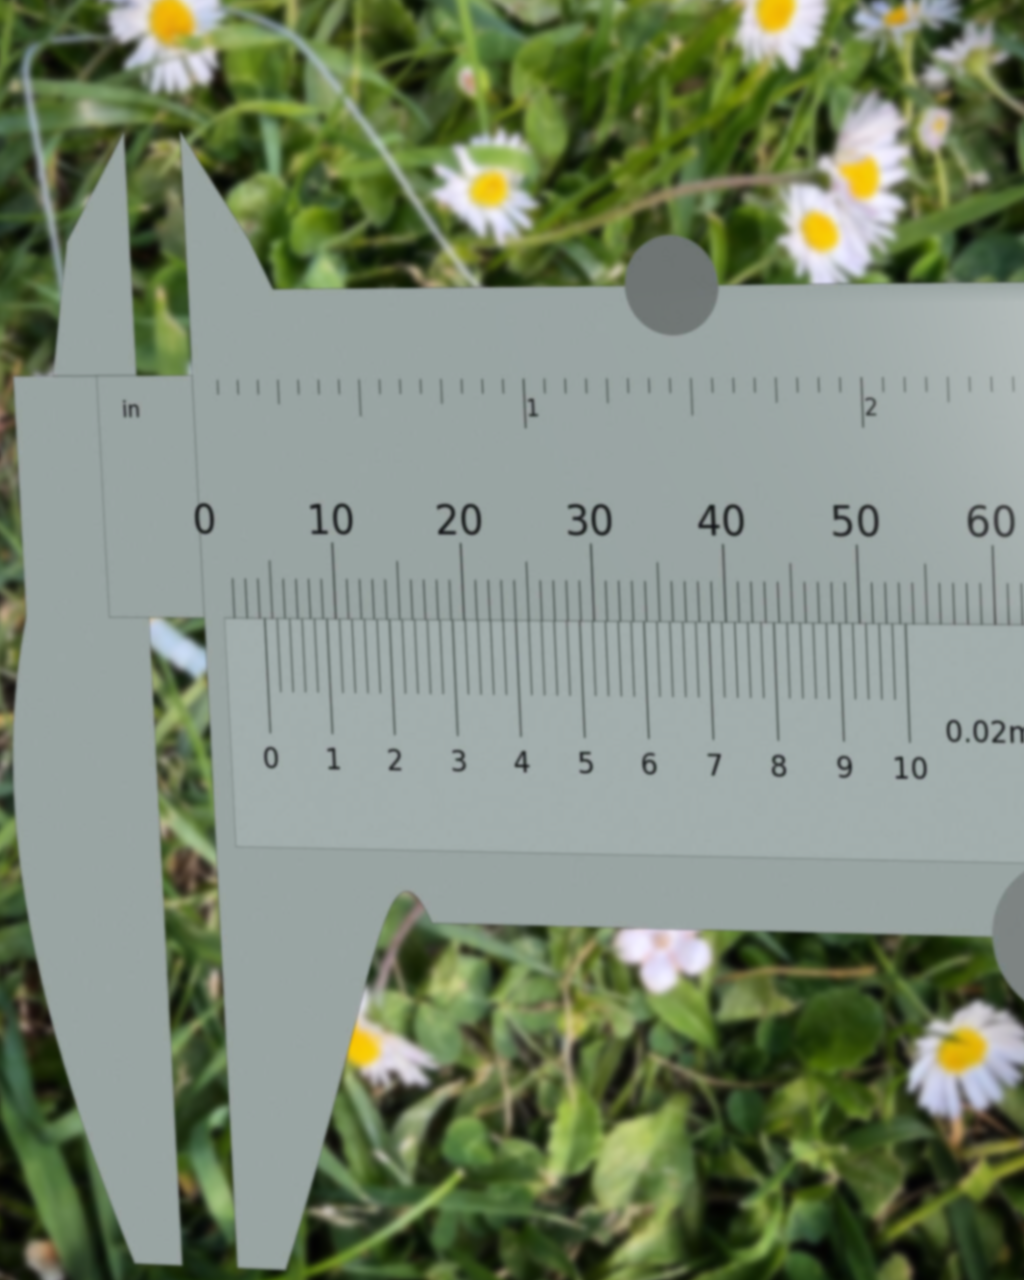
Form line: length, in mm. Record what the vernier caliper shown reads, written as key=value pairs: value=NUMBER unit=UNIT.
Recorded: value=4.4 unit=mm
